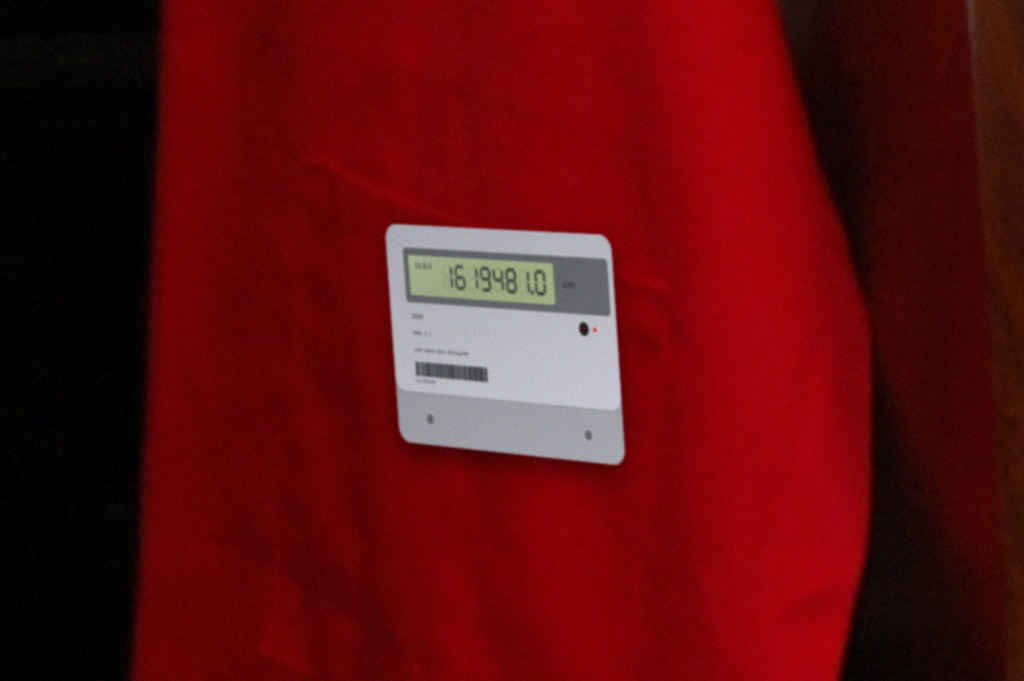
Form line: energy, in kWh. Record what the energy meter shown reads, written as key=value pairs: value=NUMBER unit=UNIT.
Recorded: value=1619481.0 unit=kWh
